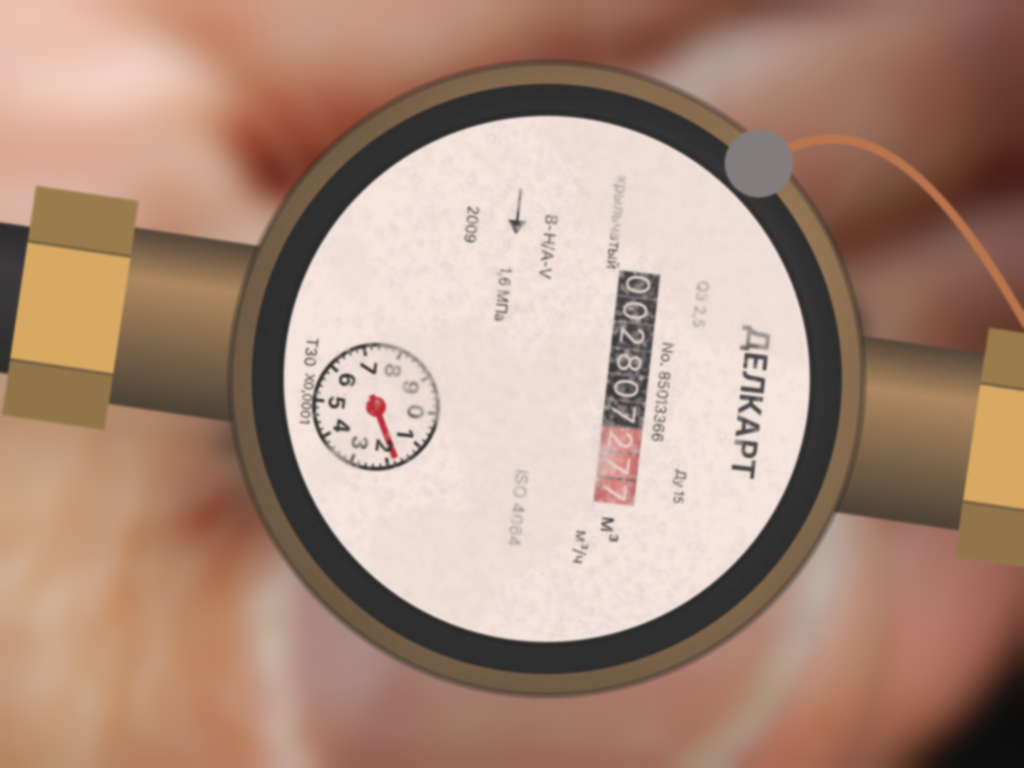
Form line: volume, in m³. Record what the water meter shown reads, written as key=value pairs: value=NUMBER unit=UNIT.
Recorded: value=2807.2771 unit=m³
